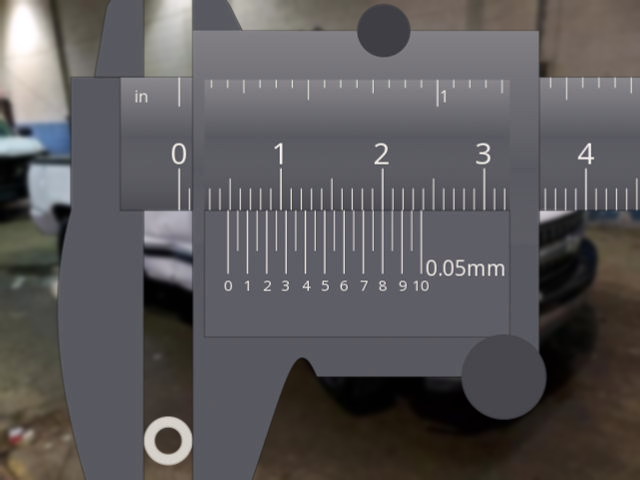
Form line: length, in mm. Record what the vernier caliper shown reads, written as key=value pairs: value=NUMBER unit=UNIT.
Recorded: value=4.8 unit=mm
